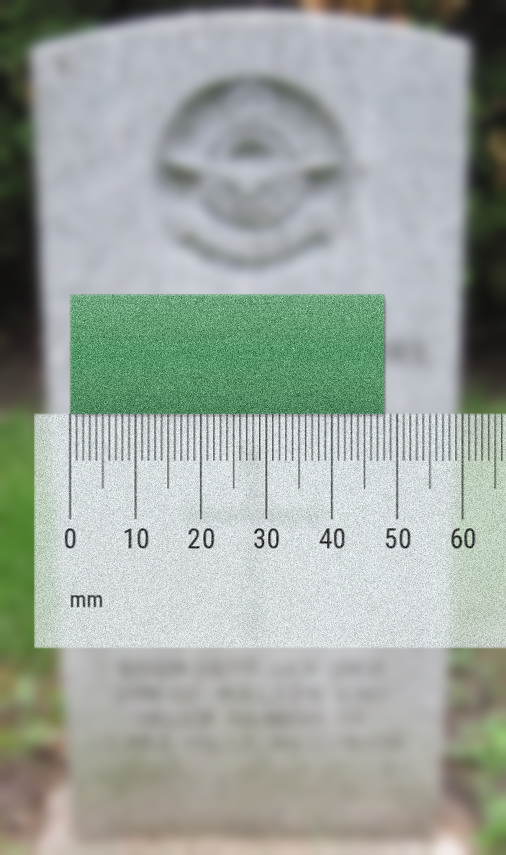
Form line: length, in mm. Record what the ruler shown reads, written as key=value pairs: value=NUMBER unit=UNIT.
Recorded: value=48 unit=mm
